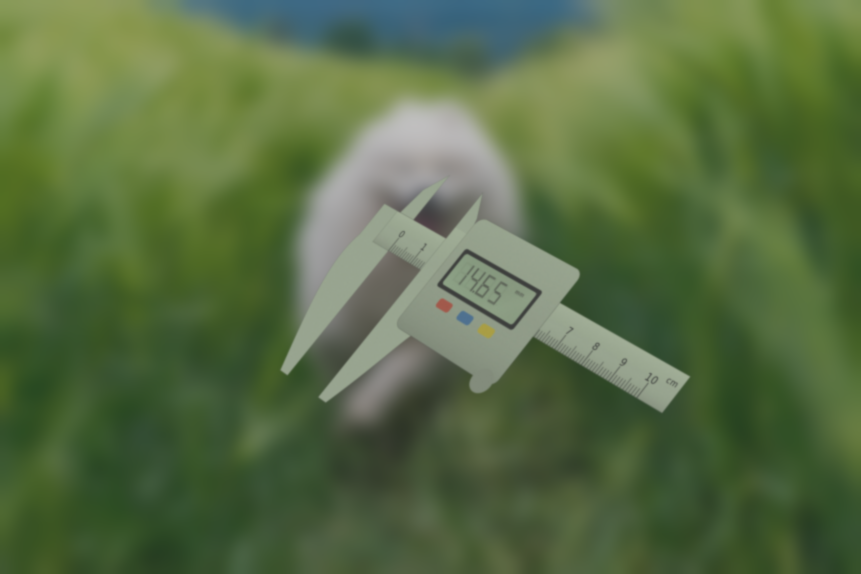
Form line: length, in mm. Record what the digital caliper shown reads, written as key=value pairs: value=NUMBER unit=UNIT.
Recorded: value=14.65 unit=mm
